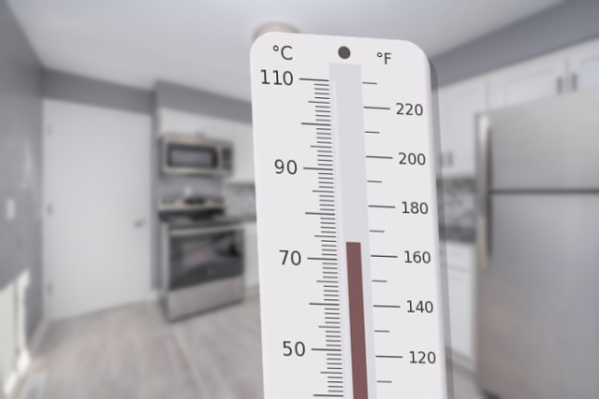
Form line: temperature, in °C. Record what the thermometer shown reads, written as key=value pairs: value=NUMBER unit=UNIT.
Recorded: value=74 unit=°C
